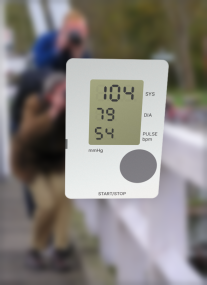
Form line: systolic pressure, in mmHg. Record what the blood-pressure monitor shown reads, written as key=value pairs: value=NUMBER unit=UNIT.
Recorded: value=104 unit=mmHg
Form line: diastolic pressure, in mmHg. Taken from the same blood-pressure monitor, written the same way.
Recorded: value=79 unit=mmHg
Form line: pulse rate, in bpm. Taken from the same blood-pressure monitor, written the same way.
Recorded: value=54 unit=bpm
